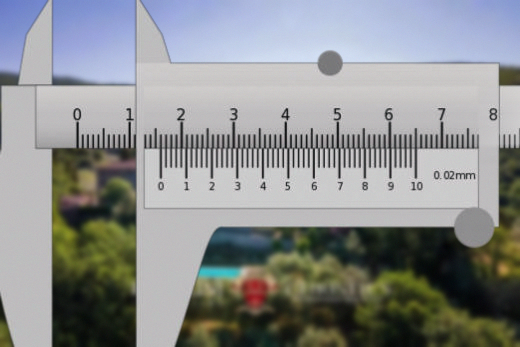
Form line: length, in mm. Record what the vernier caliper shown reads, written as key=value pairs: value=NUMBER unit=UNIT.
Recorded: value=16.0 unit=mm
